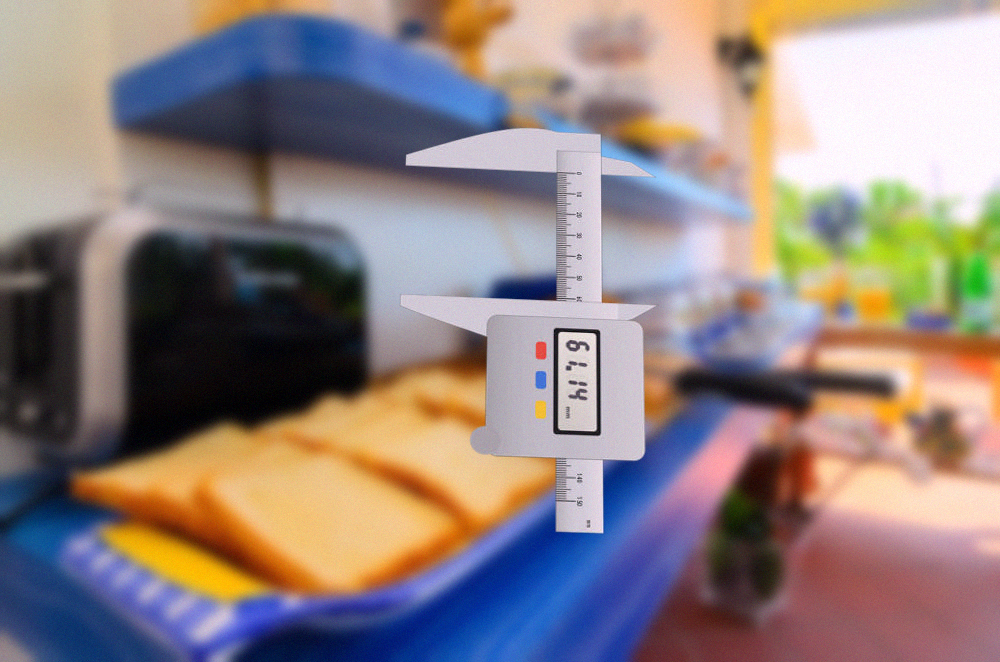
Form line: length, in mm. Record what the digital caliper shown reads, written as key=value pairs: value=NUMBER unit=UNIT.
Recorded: value=61.14 unit=mm
